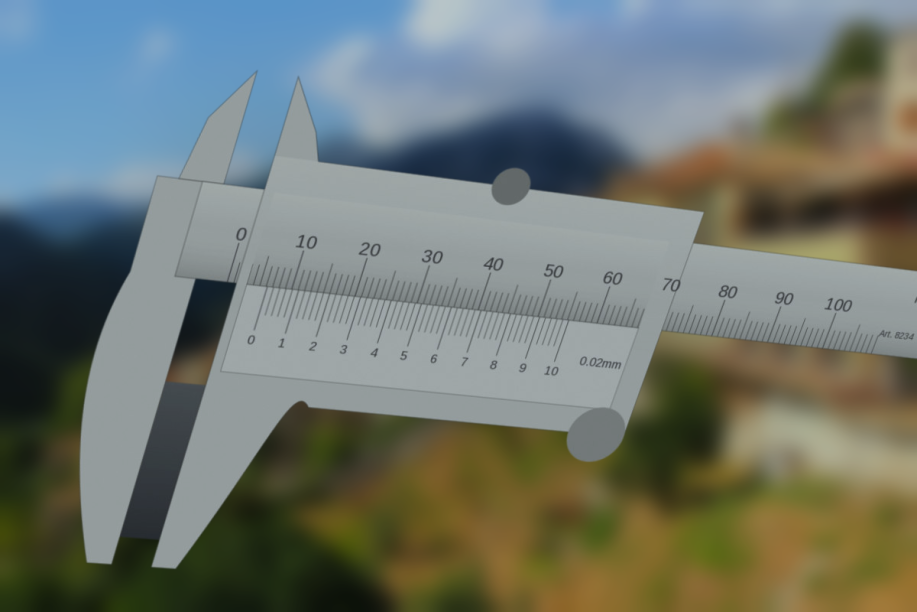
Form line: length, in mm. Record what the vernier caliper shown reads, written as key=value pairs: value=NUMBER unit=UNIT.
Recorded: value=6.2 unit=mm
